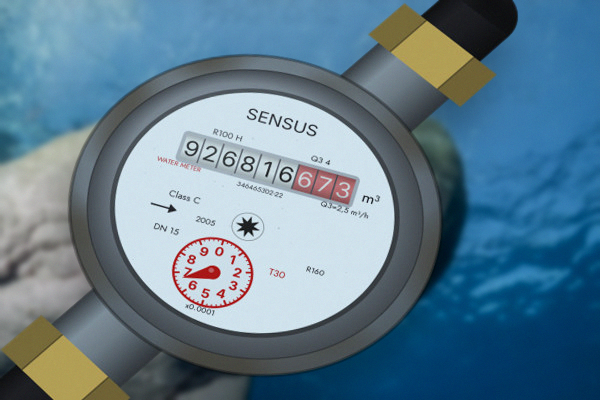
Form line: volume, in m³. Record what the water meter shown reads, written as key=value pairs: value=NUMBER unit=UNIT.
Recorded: value=926816.6736 unit=m³
